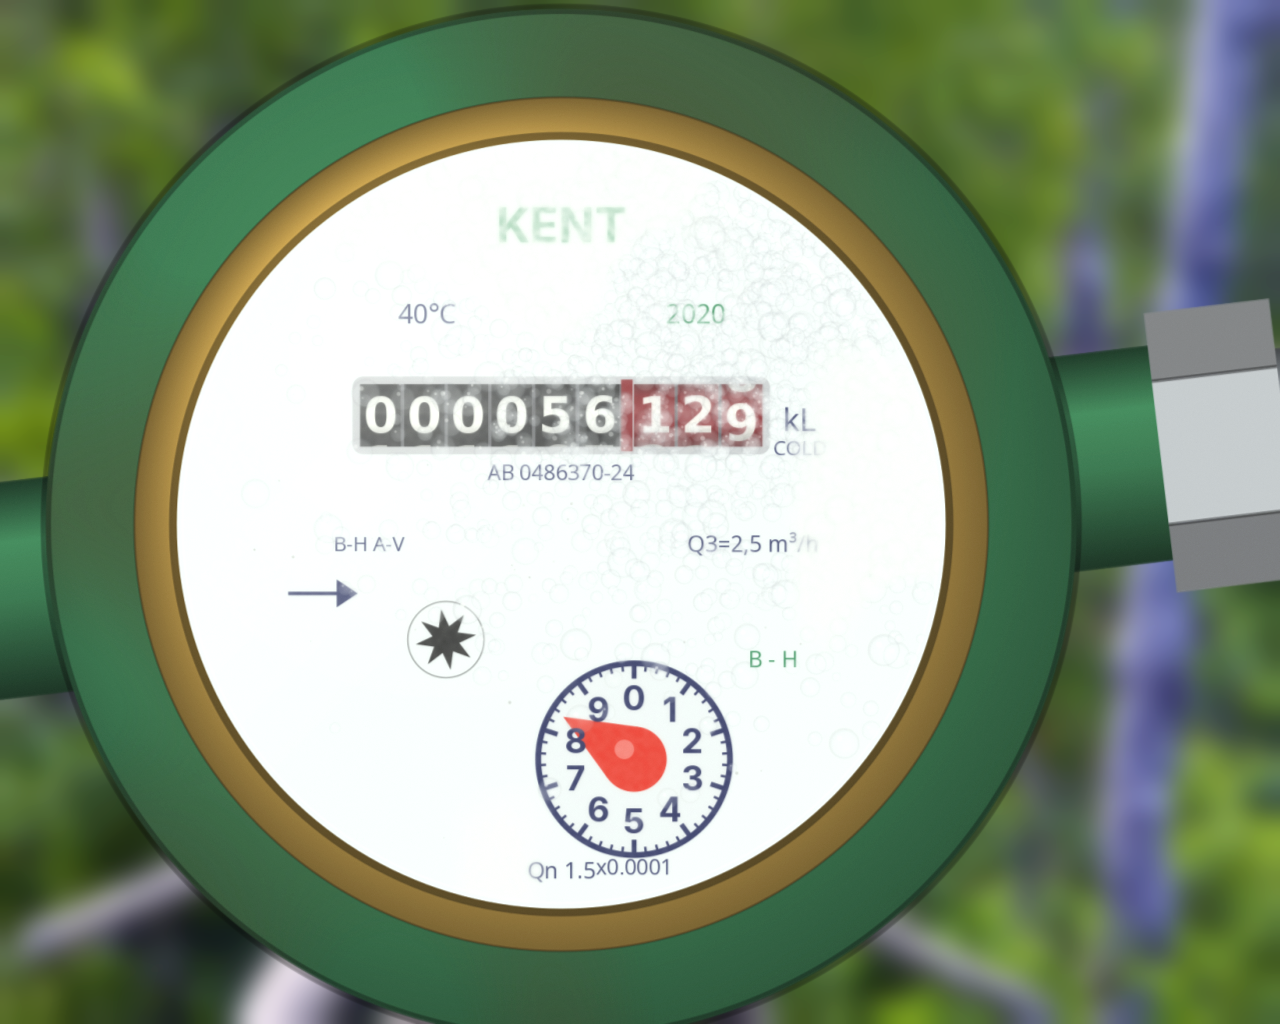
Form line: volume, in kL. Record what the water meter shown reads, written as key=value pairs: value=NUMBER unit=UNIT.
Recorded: value=56.1288 unit=kL
